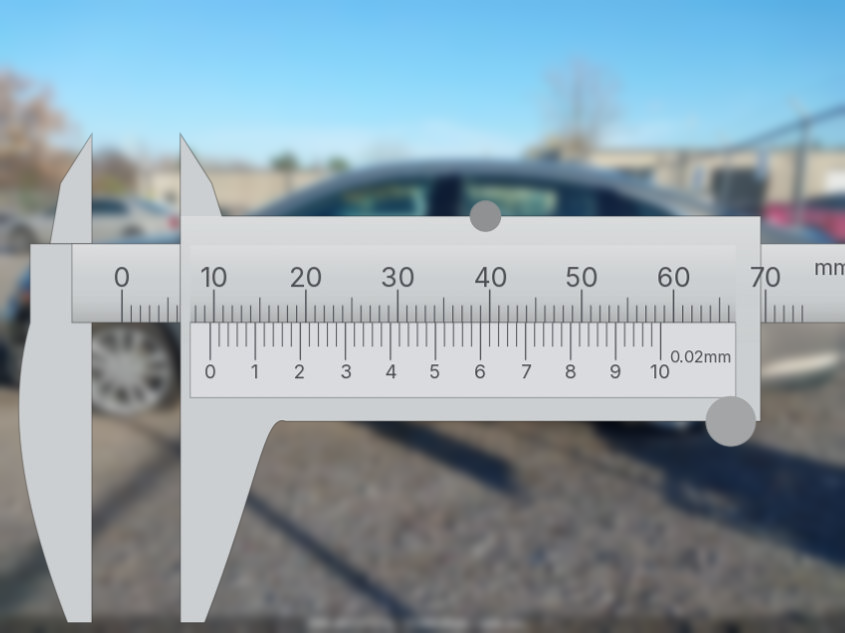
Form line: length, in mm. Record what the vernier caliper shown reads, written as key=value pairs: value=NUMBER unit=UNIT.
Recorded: value=9.6 unit=mm
